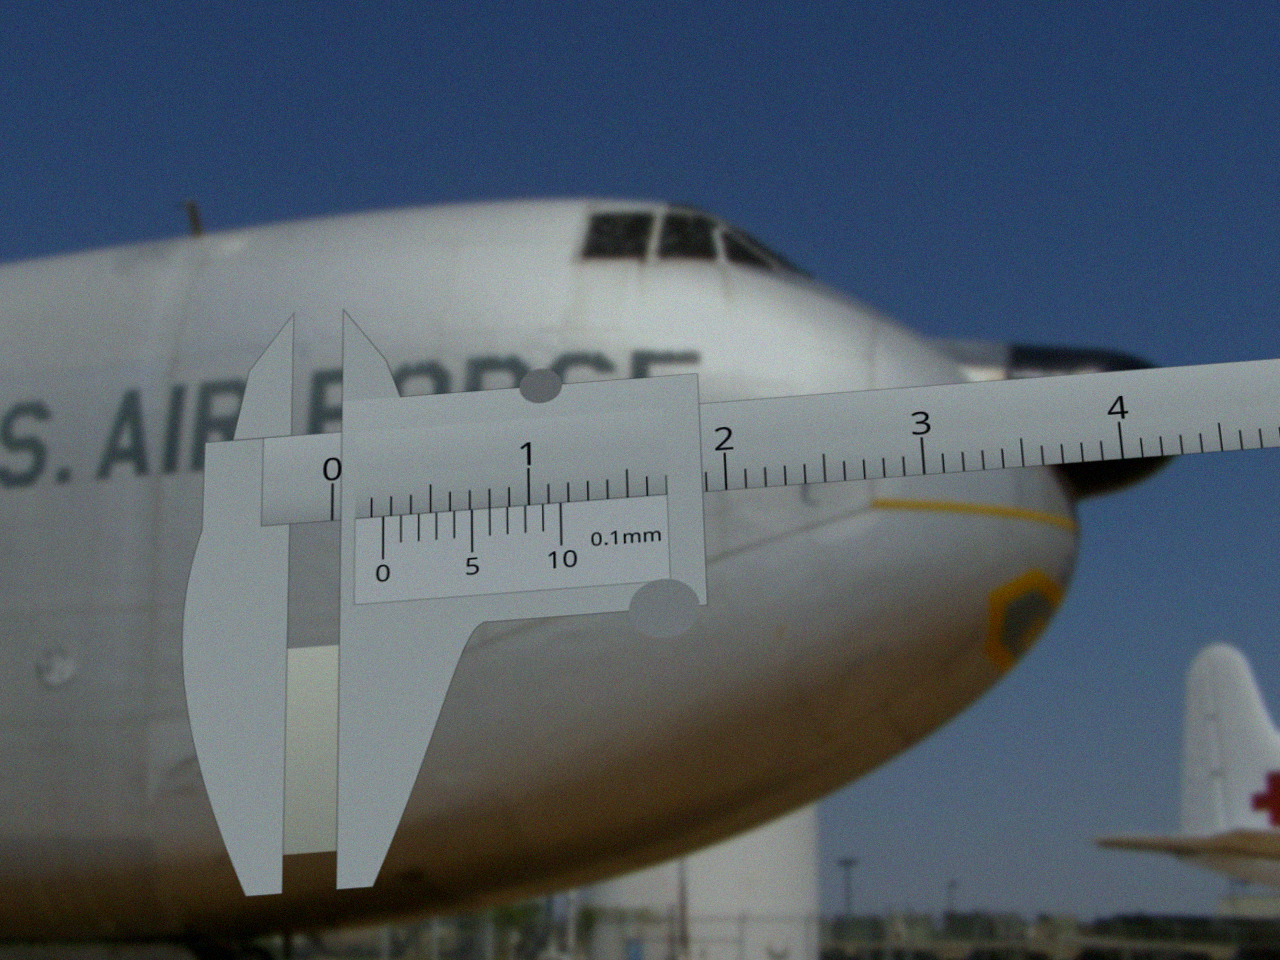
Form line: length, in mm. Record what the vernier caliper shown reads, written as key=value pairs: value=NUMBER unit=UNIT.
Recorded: value=2.6 unit=mm
